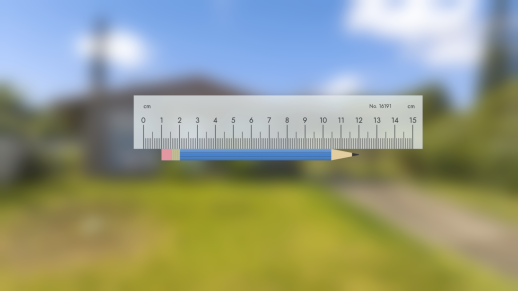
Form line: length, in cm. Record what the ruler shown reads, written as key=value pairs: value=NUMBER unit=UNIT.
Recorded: value=11 unit=cm
